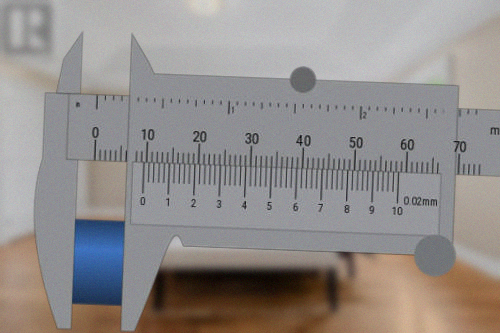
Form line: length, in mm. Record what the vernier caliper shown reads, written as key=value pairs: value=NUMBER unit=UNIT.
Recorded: value=9.5 unit=mm
